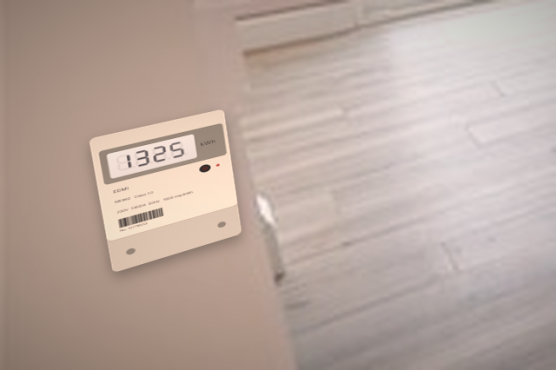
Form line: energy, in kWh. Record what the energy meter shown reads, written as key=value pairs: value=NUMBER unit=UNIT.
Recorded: value=1325 unit=kWh
